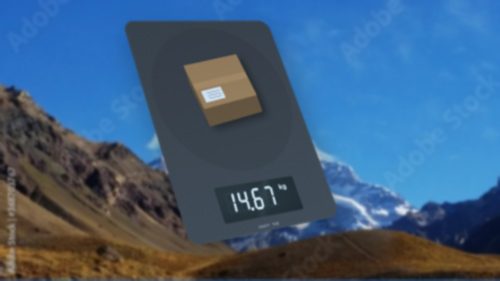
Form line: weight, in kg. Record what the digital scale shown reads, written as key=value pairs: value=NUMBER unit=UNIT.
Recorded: value=14.67 unit=kg
